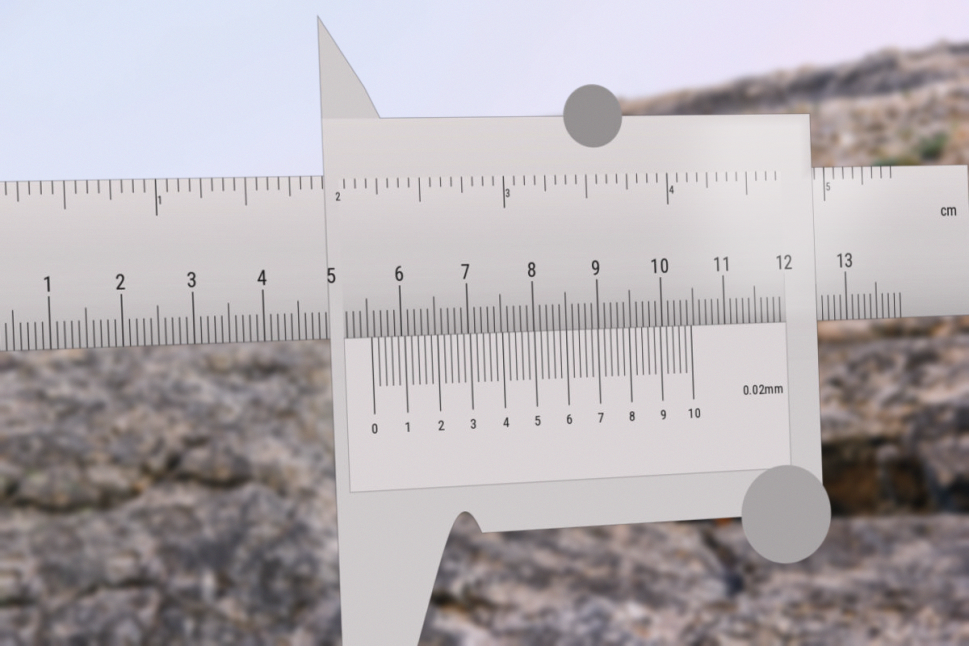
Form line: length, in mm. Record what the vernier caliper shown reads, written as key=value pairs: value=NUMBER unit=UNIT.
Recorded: value=55.6 unit=mm
